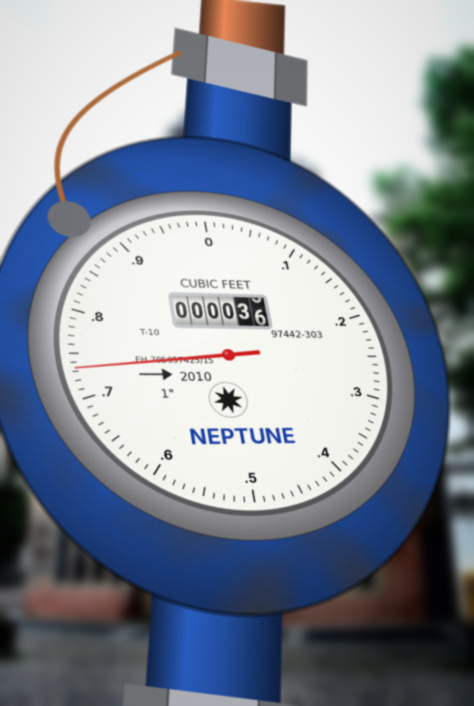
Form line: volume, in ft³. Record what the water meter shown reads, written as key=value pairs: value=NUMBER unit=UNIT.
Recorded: value=35.73 unit=ft³
